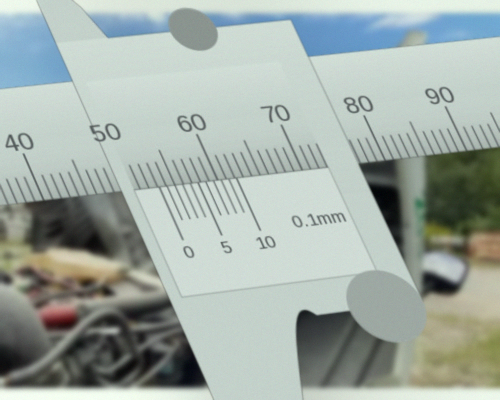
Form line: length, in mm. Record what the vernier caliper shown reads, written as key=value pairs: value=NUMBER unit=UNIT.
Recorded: value=53.2 unit=mm
